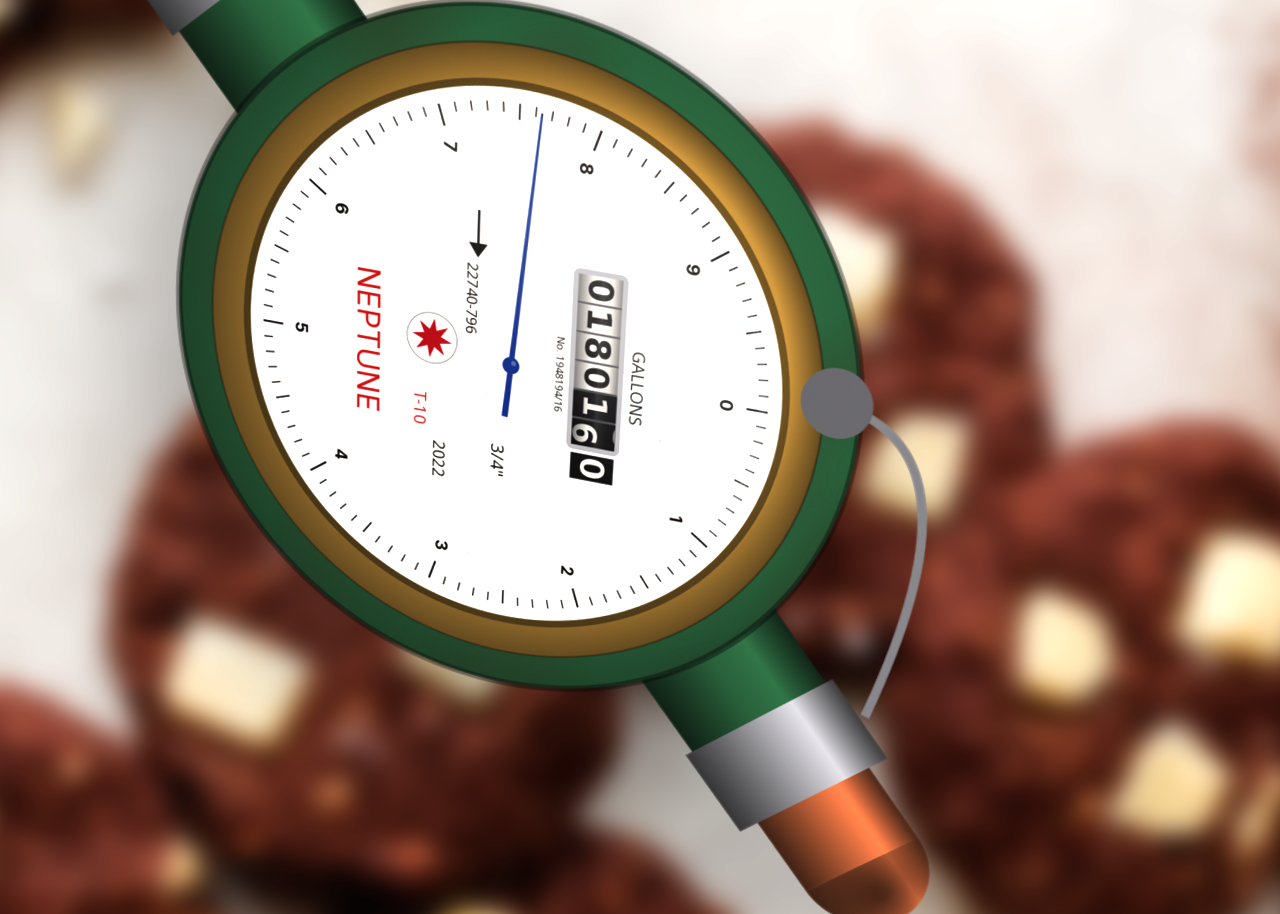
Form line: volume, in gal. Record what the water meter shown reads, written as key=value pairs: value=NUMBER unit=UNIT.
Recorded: value=180157.6 unit=gal
